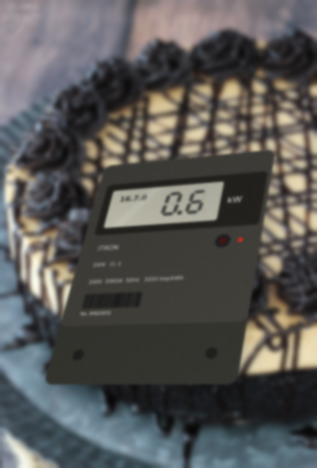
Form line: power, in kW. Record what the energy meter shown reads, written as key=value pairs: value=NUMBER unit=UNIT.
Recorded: value=0.6 unit=kW
